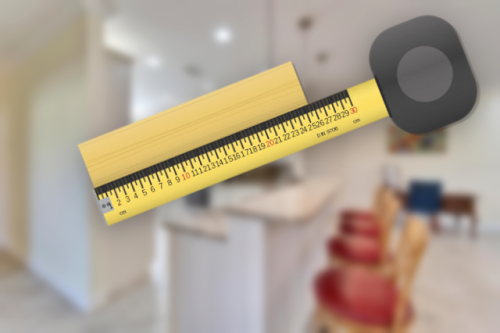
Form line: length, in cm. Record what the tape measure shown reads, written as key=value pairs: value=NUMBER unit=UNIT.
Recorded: value=25.5 unit=cm
